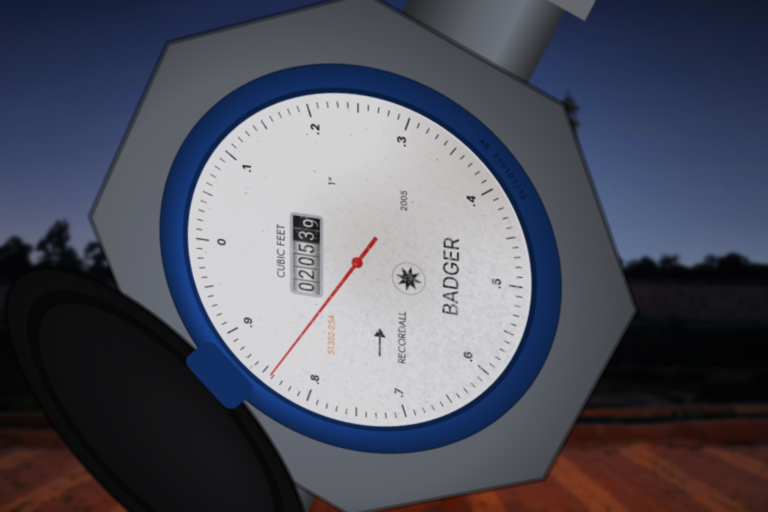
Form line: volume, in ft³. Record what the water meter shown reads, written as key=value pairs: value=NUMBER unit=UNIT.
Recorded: value=20538.84 unit=ft³
